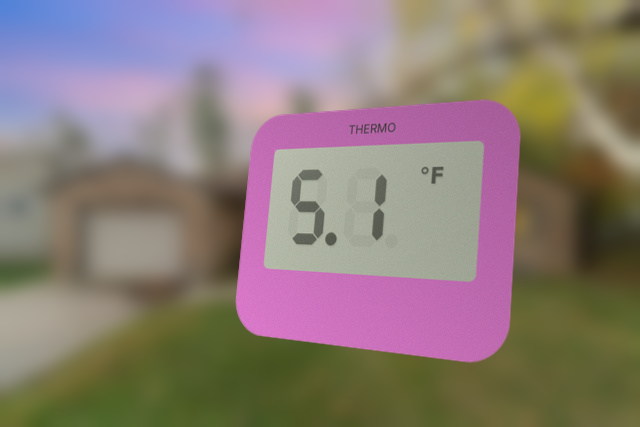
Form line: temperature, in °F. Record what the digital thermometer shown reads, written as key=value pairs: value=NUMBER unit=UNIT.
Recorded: value=5.1 unit=°F
